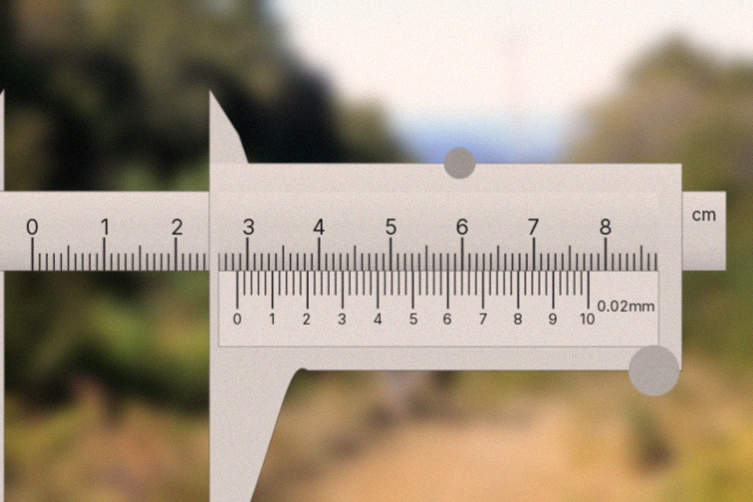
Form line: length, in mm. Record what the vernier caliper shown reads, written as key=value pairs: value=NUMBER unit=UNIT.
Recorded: value=28.6 unit=mm
